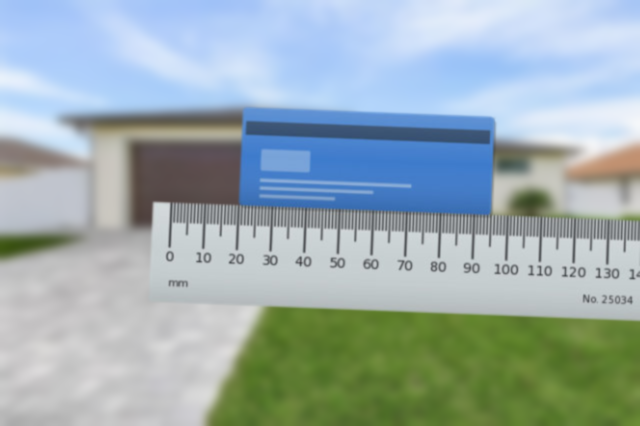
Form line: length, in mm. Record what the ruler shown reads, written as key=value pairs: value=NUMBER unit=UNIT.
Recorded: value=75 unit=mm
